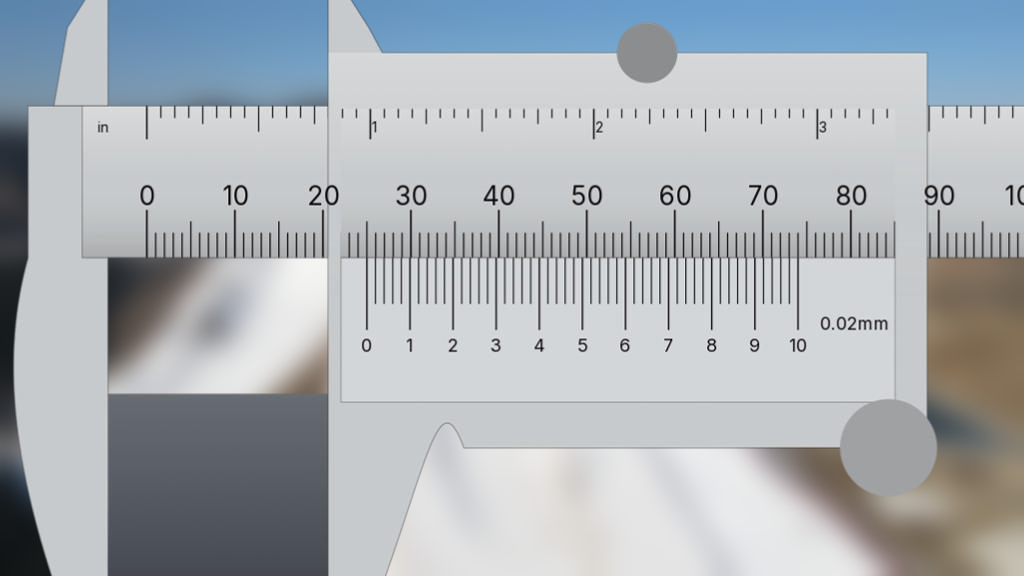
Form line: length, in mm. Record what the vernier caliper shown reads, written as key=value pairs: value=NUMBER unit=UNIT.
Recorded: value=25.0 unit=mm
